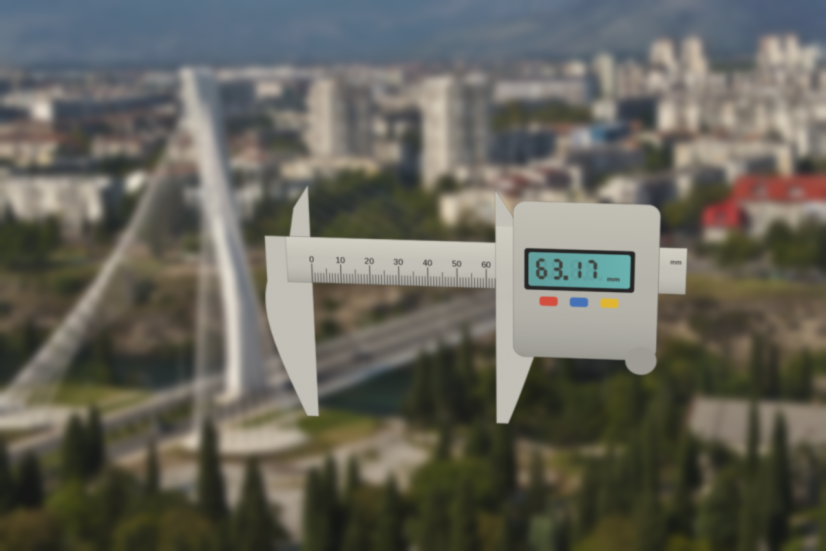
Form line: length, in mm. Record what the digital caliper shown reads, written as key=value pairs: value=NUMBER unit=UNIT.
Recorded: value=63.17 unit=mm
